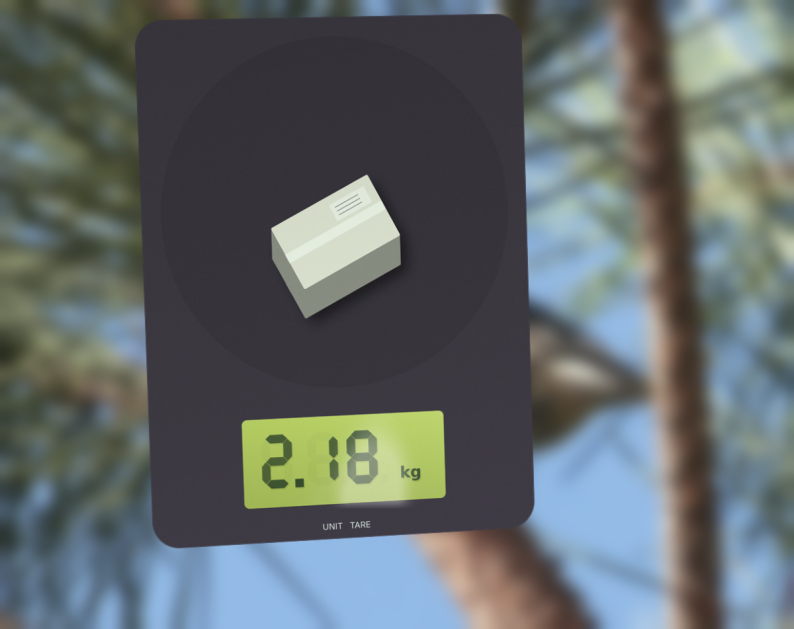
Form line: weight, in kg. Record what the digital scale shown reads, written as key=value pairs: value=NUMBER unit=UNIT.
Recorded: value=2.18 unit=kg
